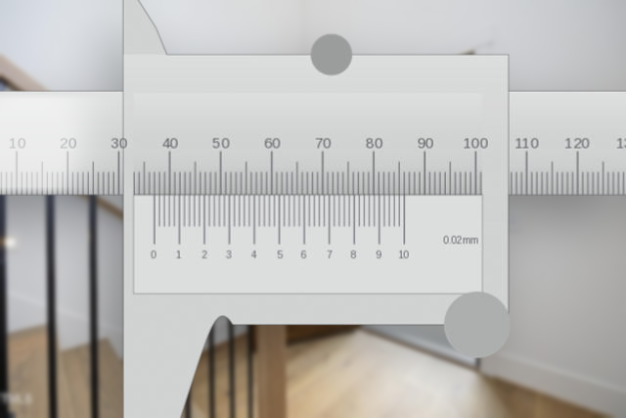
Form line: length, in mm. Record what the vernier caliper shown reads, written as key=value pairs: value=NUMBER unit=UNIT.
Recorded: value=37.0 unit=mm
